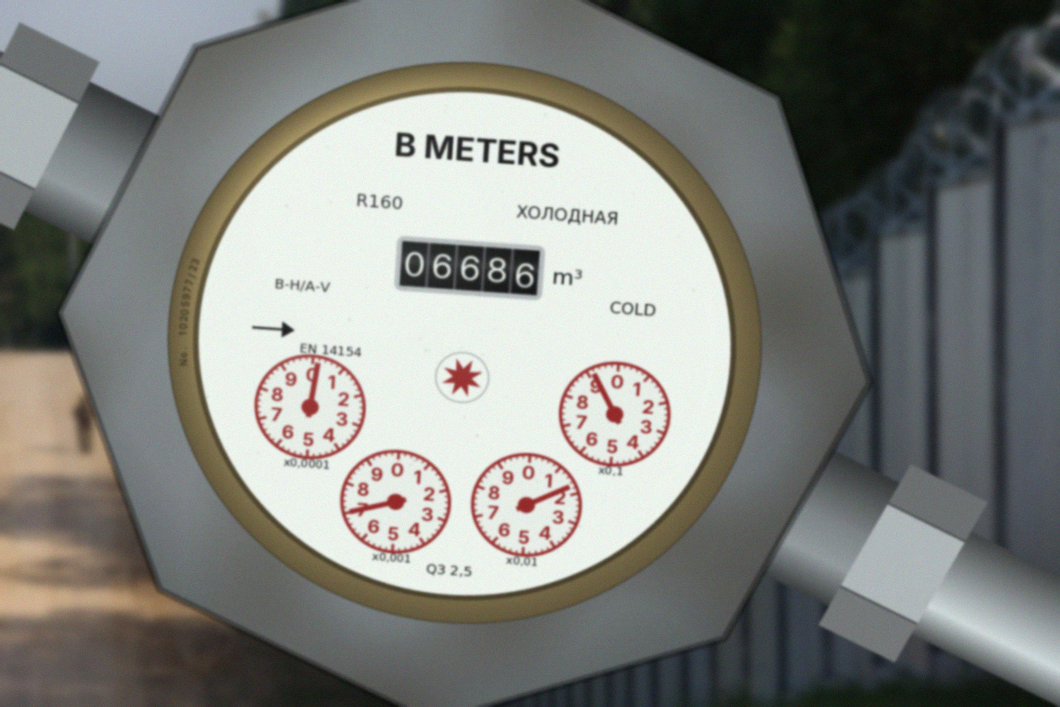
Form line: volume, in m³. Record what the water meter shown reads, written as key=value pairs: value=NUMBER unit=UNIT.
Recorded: value=6685.9170 unit=m³
